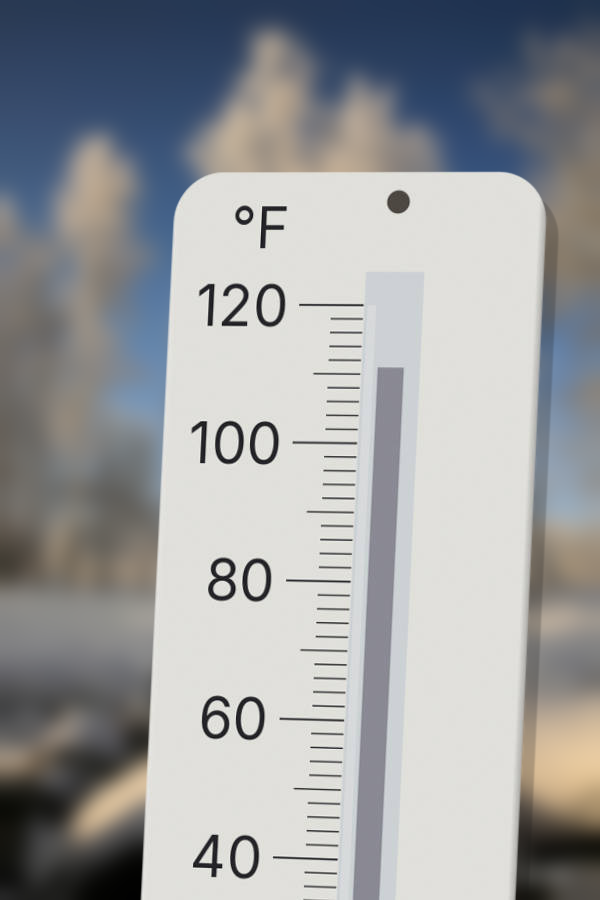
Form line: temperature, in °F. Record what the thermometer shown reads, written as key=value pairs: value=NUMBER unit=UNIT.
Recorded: value=111 unit=°F
